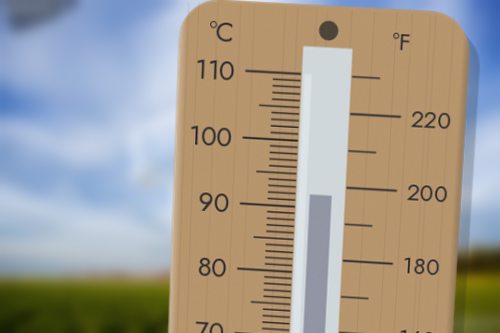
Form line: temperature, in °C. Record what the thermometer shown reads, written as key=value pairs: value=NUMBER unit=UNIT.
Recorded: value=92 unit=°C
